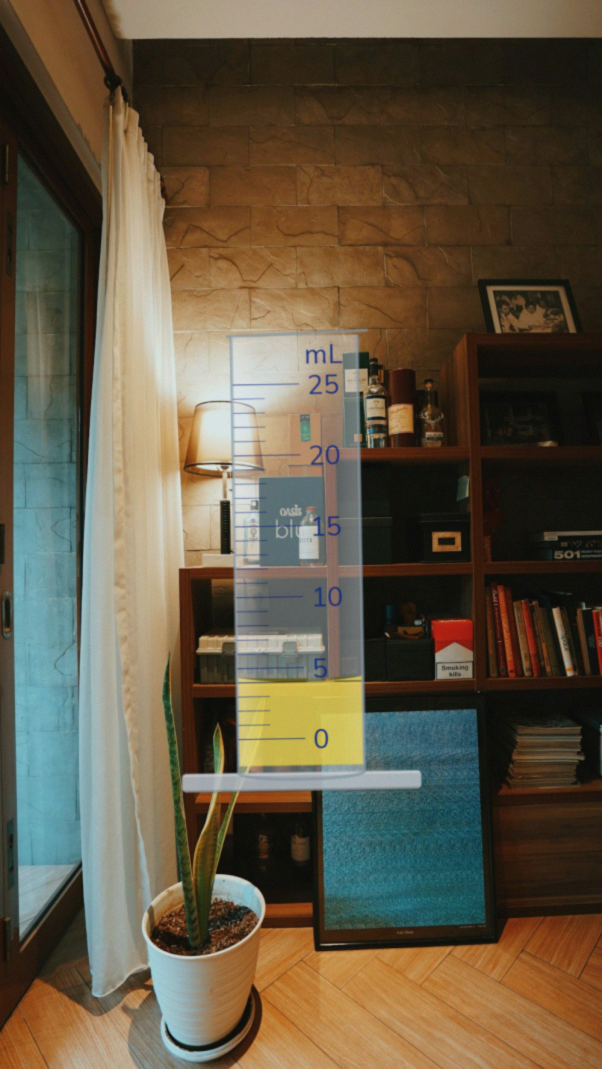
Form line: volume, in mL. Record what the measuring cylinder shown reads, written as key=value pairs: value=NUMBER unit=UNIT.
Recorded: value=4 unit=mL
